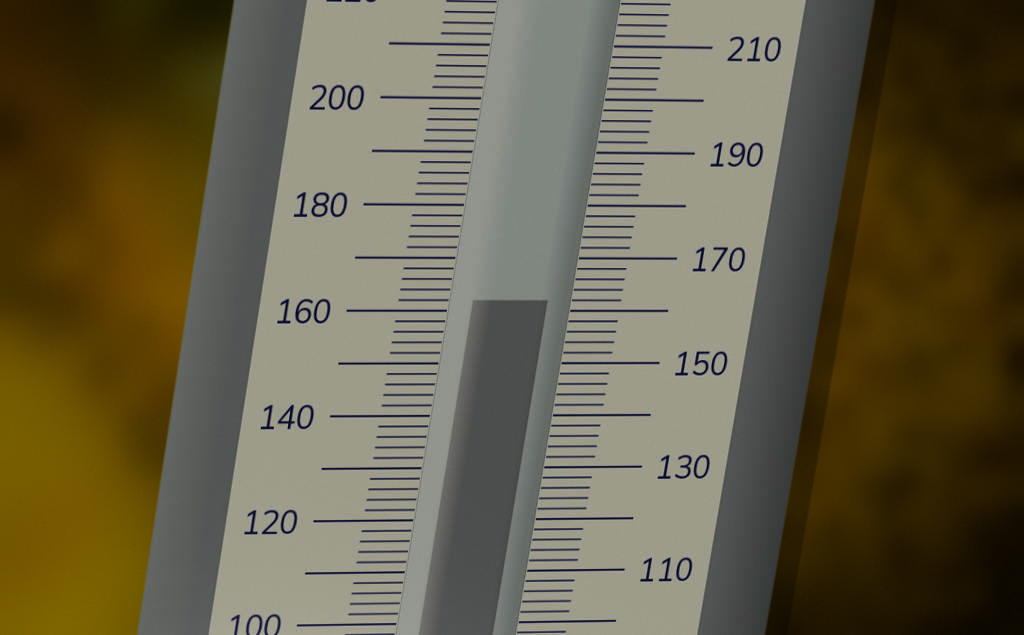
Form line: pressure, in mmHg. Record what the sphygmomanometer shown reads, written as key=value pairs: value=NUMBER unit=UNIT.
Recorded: value=162 unit=mmHg
